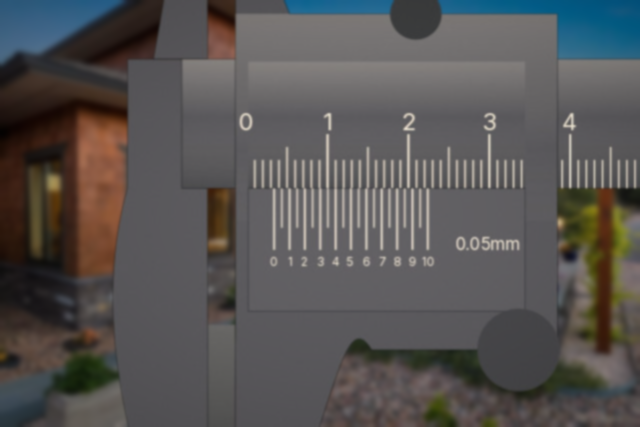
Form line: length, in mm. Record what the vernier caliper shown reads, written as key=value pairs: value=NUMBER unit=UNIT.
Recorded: value=3.4 unit=mm
